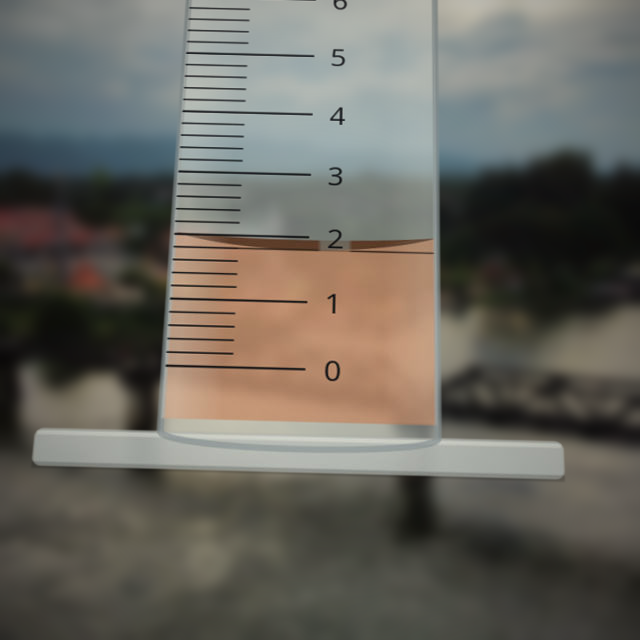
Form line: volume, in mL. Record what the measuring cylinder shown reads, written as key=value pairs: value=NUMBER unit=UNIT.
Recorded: value=1.8 unit=mL
